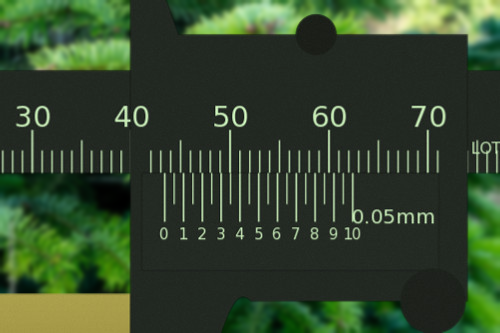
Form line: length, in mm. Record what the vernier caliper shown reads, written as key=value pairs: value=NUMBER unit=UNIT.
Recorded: value=43.4 unit=mm
